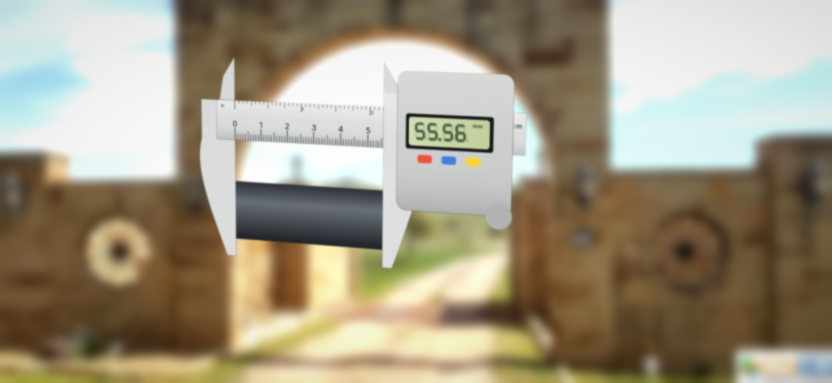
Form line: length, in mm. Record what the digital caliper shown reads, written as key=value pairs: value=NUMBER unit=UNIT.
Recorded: value=55.56 unit=mm
